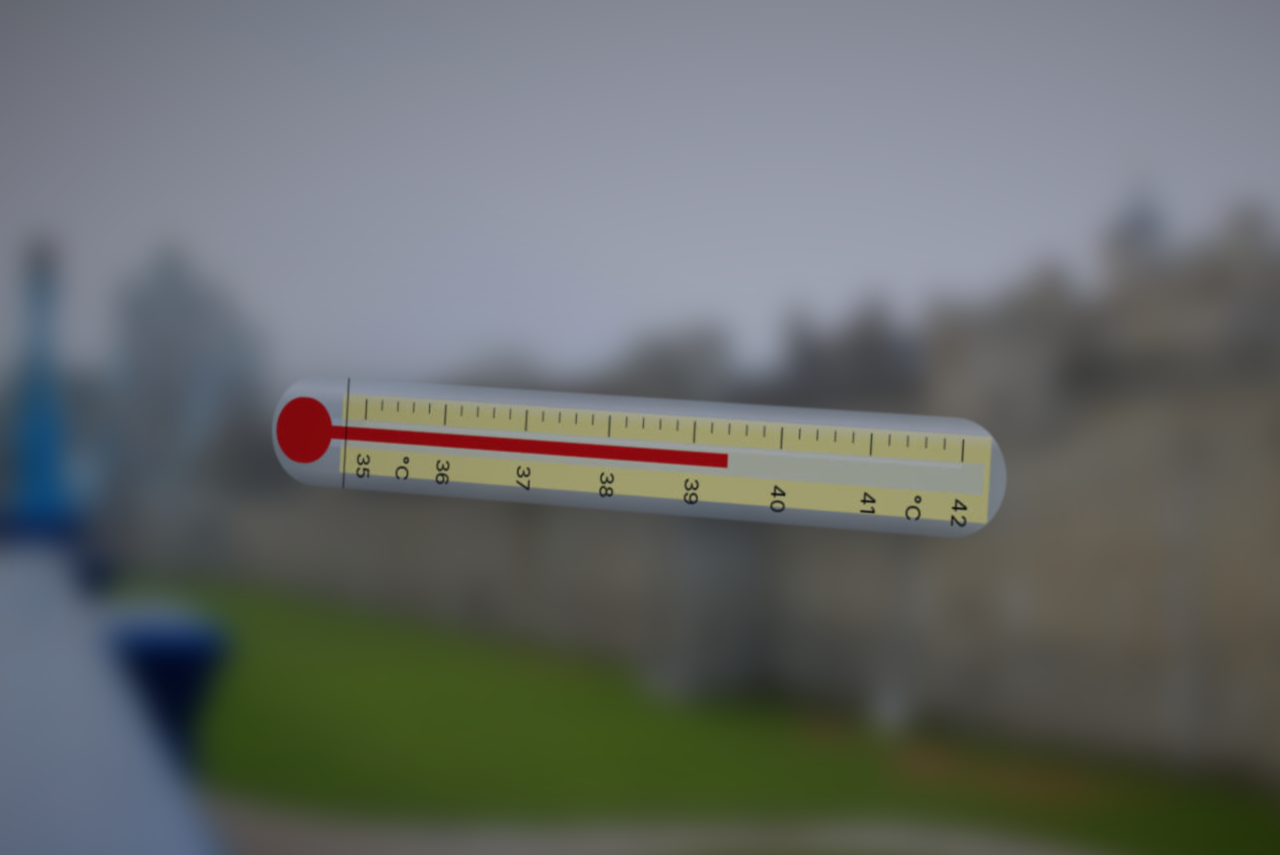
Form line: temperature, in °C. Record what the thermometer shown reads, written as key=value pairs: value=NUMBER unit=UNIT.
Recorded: value=39.4 unit=°C
